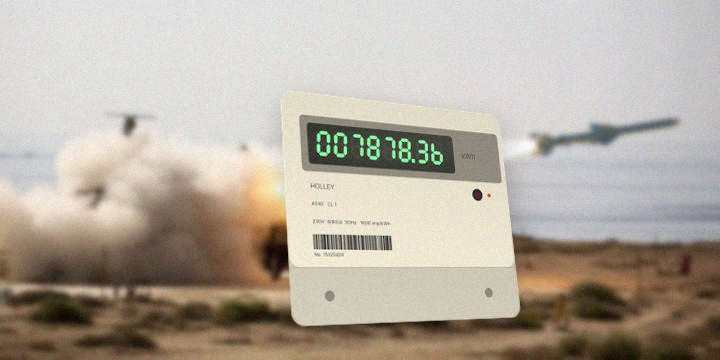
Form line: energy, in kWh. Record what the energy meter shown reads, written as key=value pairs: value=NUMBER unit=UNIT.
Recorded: value=7878.36 unit=kWh
